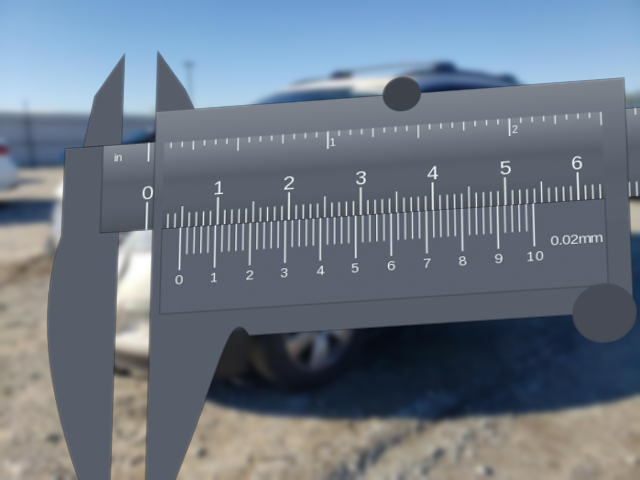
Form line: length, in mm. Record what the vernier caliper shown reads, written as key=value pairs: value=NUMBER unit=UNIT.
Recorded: value=4.8 unit=mm
